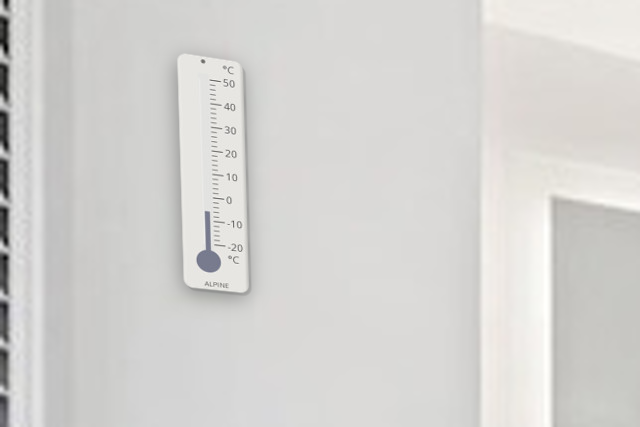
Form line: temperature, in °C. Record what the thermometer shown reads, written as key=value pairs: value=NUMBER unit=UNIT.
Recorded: value=-6 unit=°C
